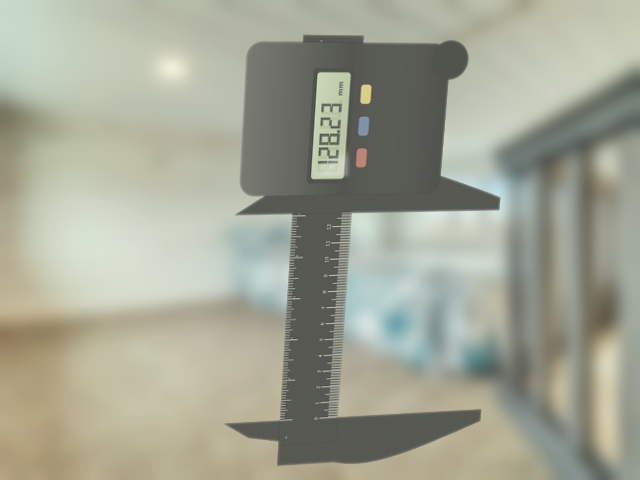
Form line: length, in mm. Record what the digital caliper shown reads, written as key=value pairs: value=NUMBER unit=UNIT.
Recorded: value=128.23 unit=mm
